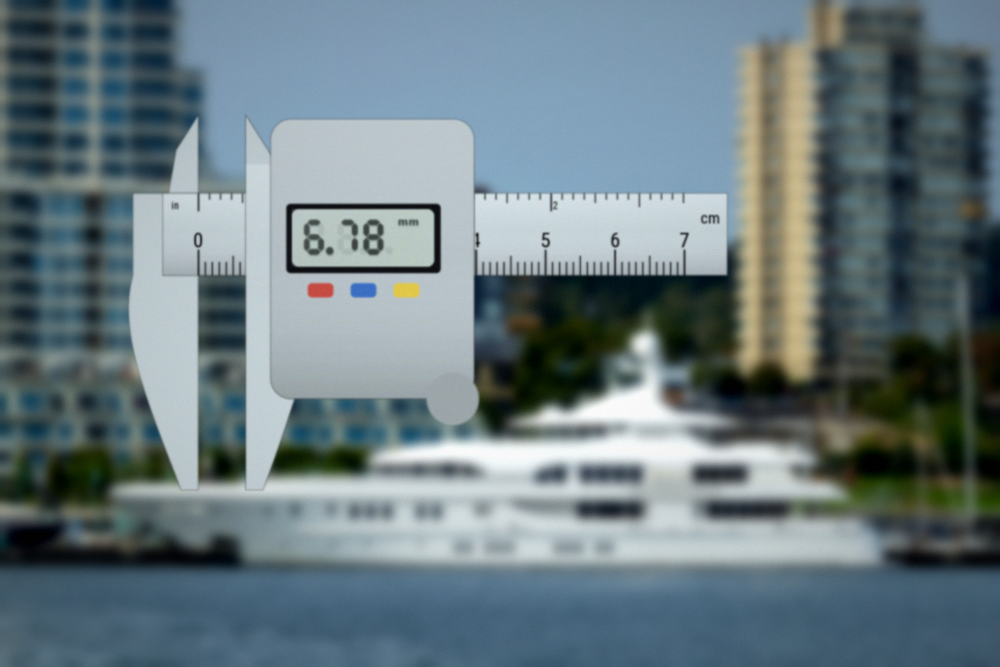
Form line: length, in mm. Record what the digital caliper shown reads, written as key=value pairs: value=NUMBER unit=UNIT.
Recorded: value=6.78 unit=mm
